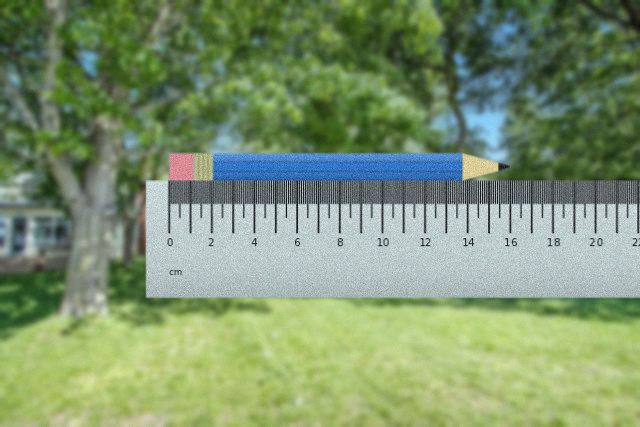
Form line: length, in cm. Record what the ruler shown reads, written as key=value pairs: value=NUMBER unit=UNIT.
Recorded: value=16 unit=cm
